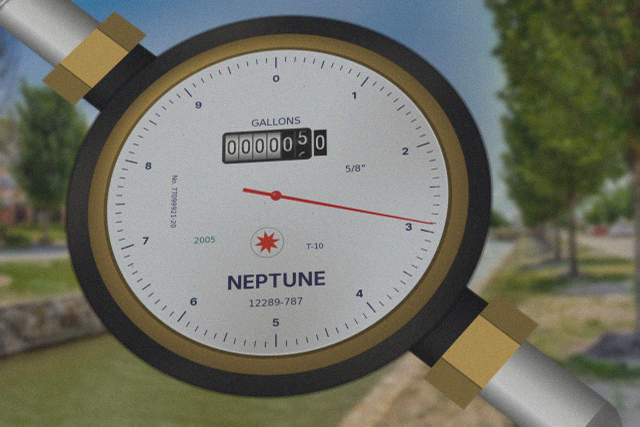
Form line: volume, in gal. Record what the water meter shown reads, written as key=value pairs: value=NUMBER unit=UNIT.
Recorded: value=52.9 unit=gal
